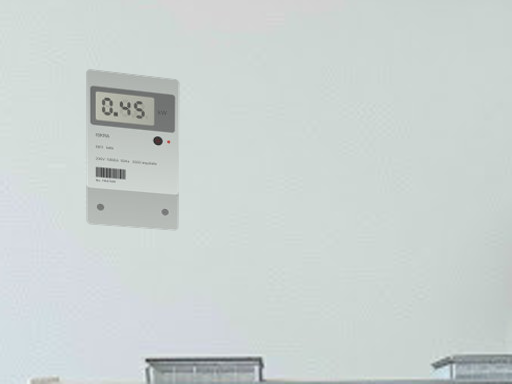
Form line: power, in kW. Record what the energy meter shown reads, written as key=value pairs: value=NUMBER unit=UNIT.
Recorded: value=0.45 unit=kW
